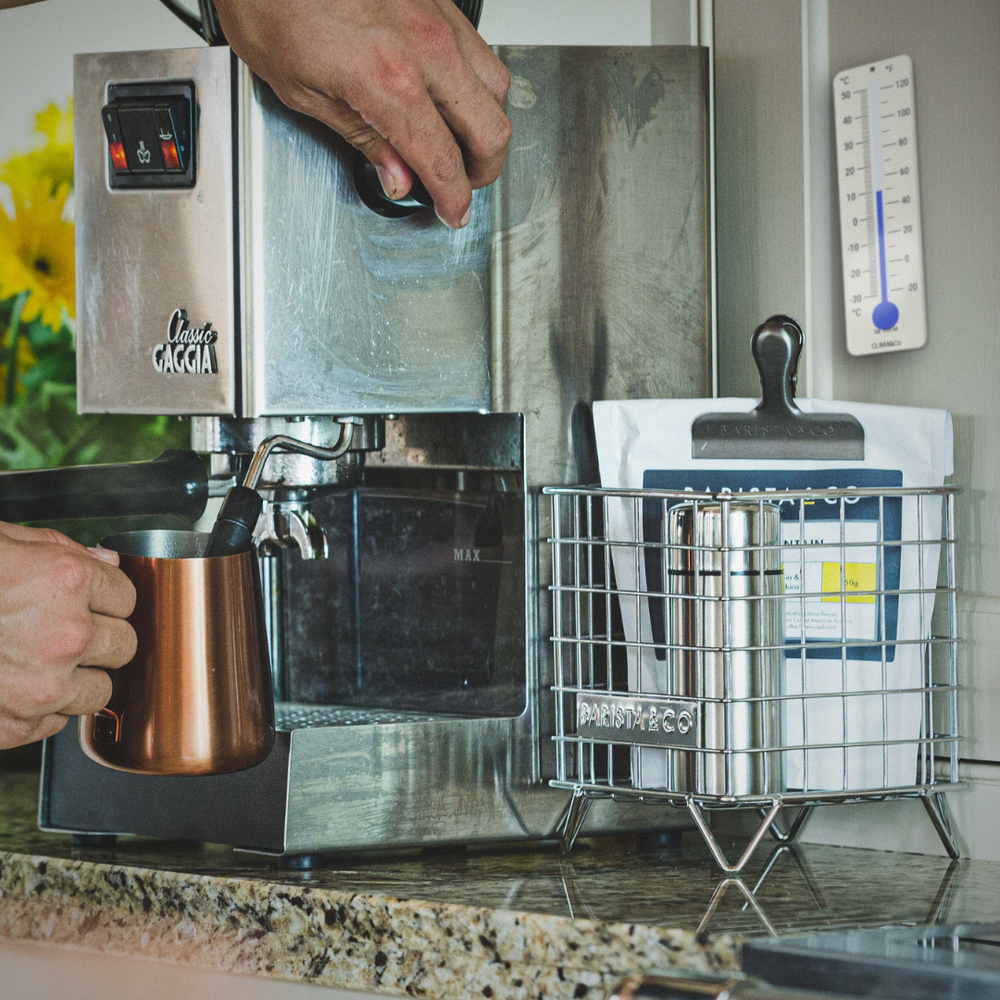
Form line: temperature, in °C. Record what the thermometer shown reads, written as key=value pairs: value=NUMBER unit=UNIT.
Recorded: value=10 unit=°C
